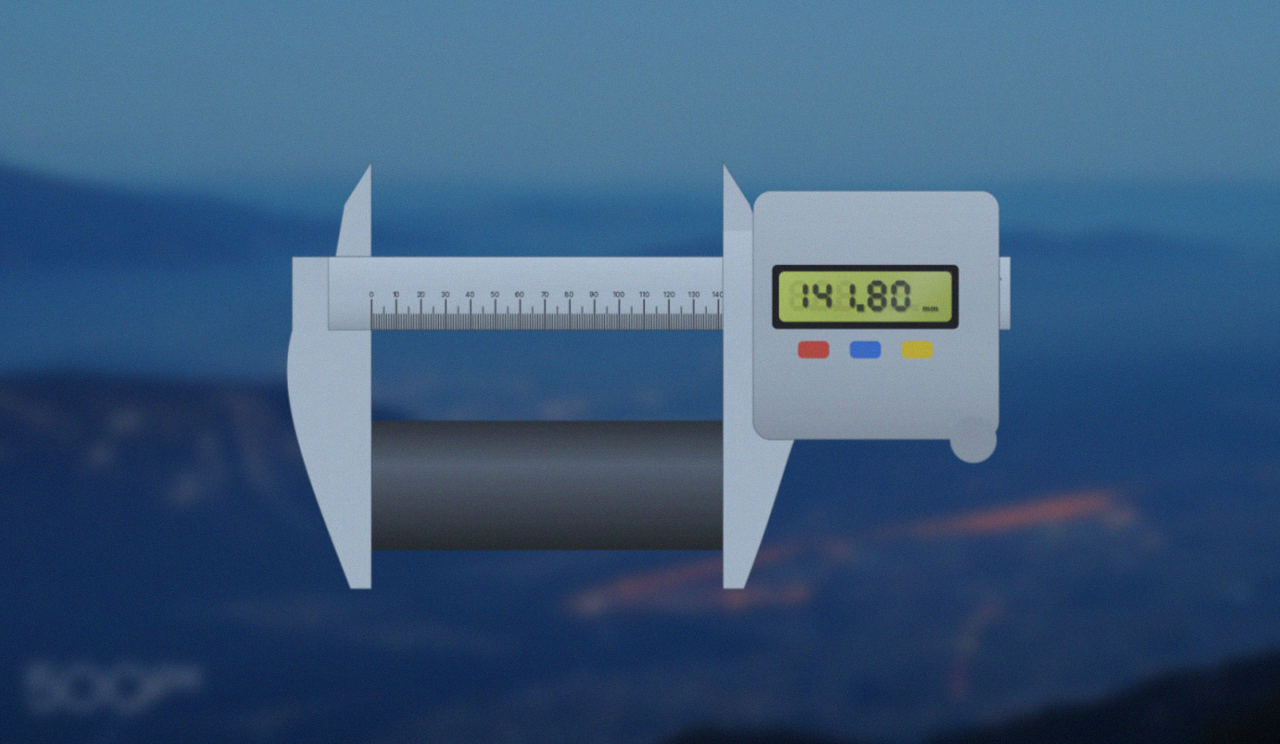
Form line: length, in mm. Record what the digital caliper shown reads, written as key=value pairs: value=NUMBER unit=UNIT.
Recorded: value=141.80 unit=mm
